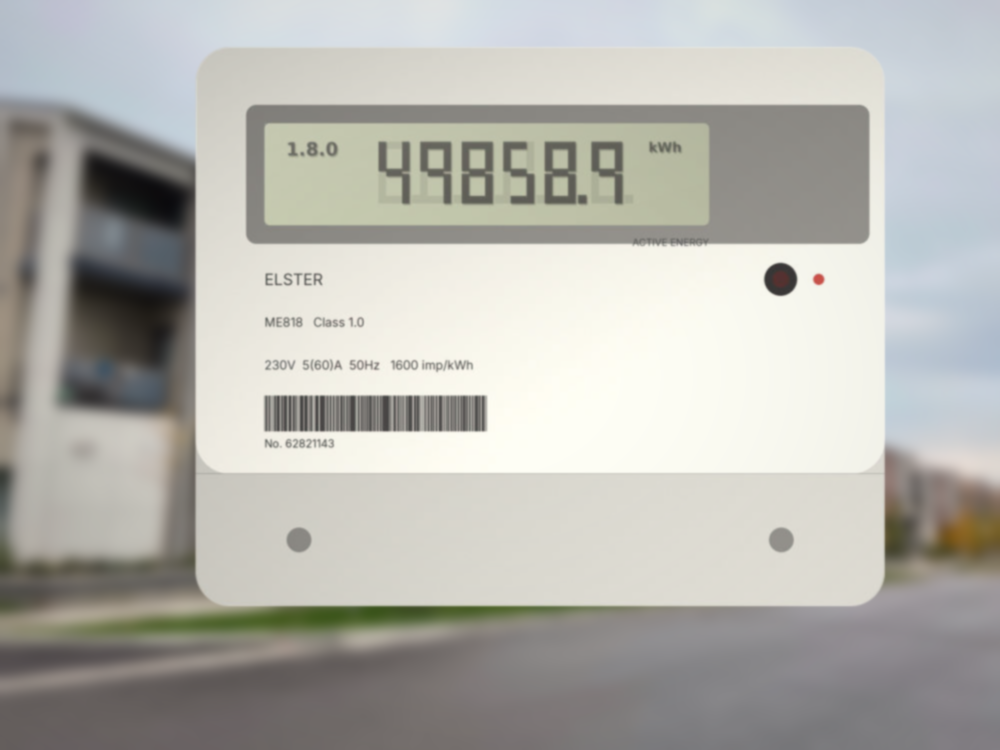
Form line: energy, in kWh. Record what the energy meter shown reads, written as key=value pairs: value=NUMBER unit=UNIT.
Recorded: value=49858.9 unit=kWh
